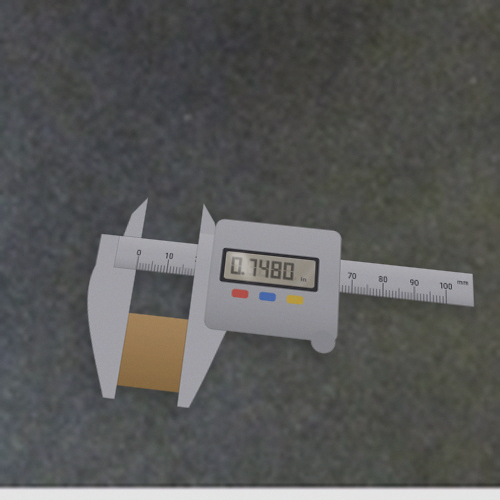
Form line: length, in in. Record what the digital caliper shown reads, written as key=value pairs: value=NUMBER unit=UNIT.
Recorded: value=0.7480 unit=in
